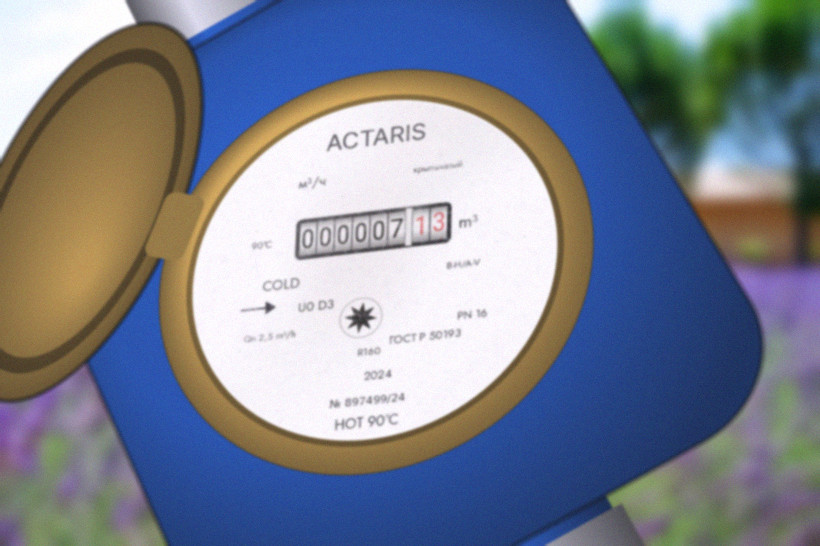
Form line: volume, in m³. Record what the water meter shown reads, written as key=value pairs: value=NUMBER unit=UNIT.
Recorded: value=7.13 unit=m³
